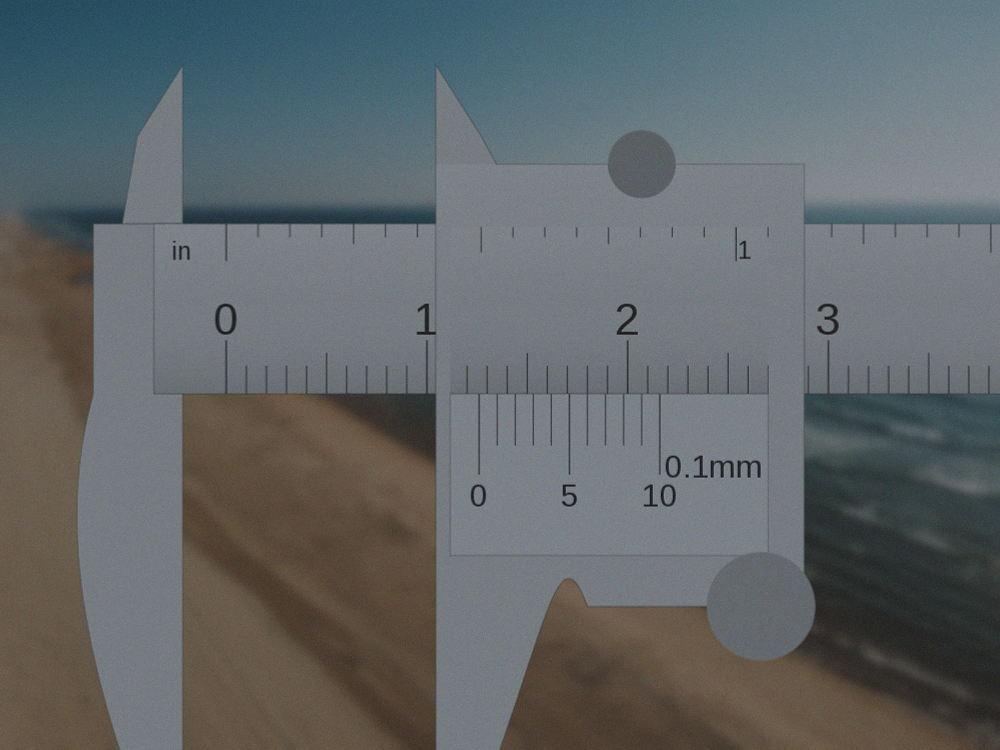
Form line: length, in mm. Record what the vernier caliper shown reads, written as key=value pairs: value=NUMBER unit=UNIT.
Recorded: value=12.6 unit=mm
